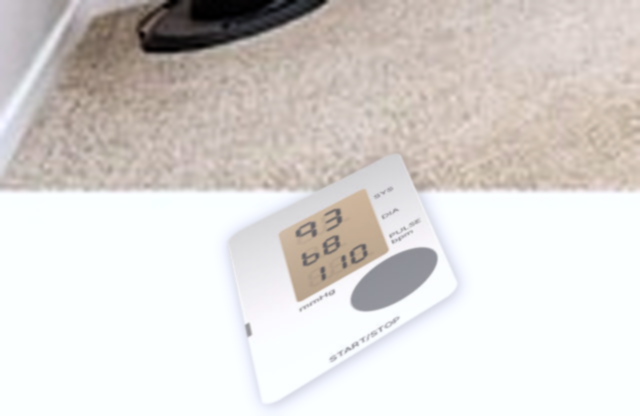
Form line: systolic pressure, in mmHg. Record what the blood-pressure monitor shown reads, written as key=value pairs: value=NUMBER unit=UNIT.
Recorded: value=93 unit=mmHg
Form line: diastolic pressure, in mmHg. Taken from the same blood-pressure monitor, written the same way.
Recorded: value=68 unit=mmHg
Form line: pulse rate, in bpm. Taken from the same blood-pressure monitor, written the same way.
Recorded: value=110 unit=bpm
